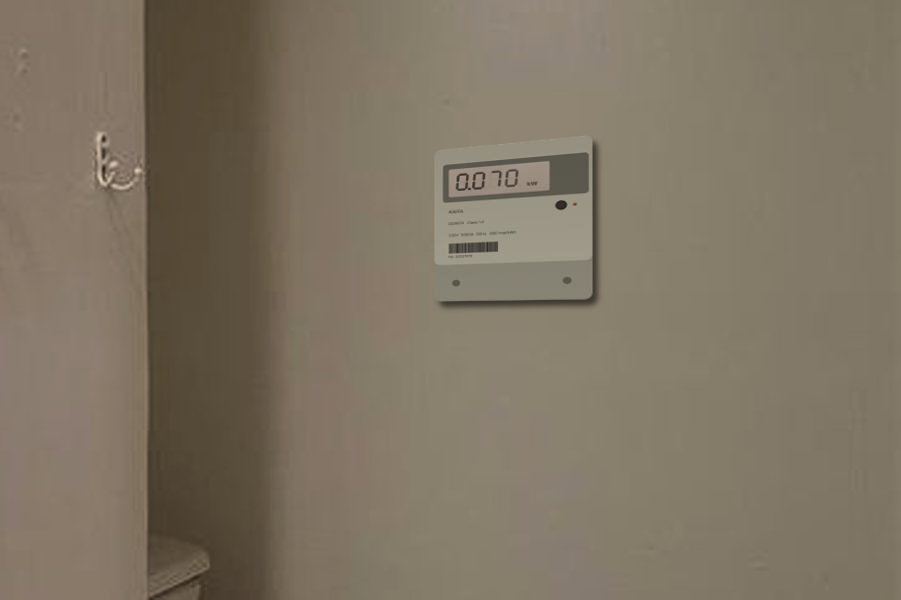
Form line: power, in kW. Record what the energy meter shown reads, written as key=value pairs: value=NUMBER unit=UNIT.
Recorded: value=0.070 unit=kW
